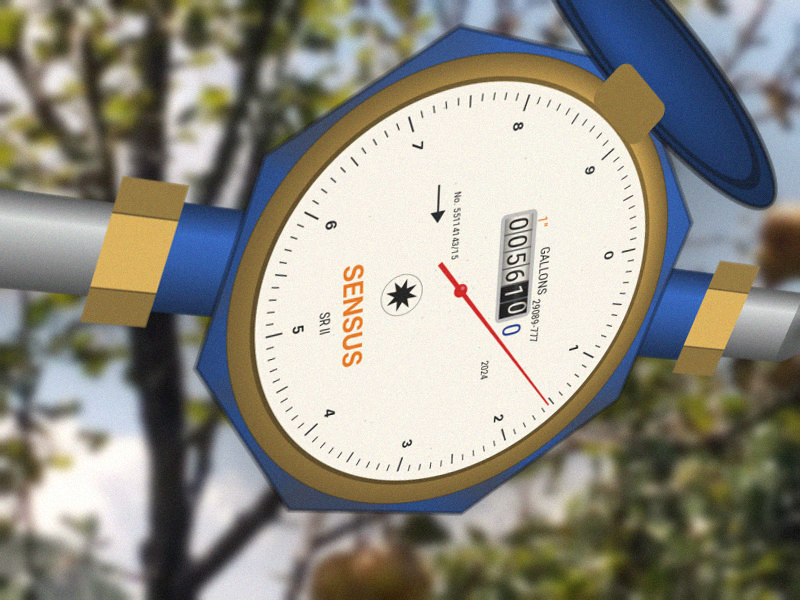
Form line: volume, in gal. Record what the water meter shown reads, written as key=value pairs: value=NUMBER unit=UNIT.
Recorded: value=56101.5 unit=gal
